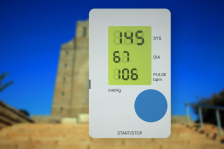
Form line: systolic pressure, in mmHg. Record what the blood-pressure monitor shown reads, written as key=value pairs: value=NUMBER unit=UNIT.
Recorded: value=145 unit=mmHg
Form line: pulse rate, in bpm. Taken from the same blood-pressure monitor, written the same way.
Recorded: value=106 unit=bpm
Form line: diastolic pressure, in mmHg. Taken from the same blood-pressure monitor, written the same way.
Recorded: value=67 unit=mmHg
